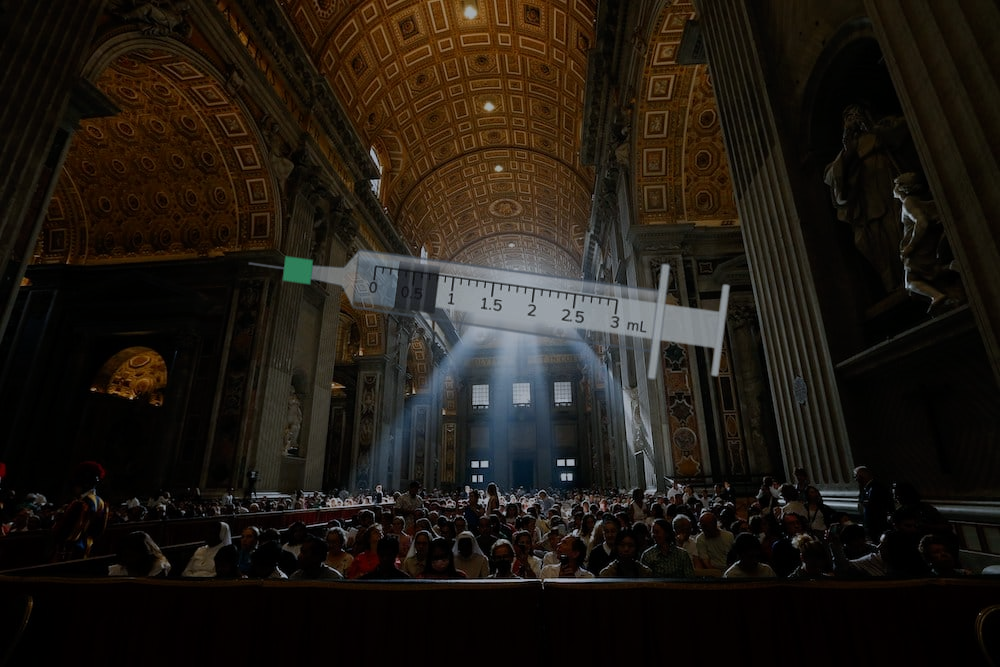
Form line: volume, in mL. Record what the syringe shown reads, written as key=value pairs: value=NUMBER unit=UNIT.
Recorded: value=0.3 unit=mL
